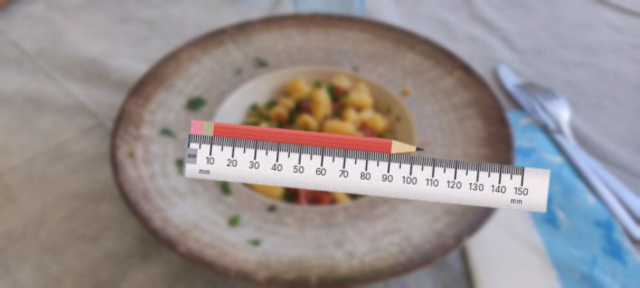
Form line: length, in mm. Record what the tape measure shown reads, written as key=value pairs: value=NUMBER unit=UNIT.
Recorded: value=105 unit=mm
